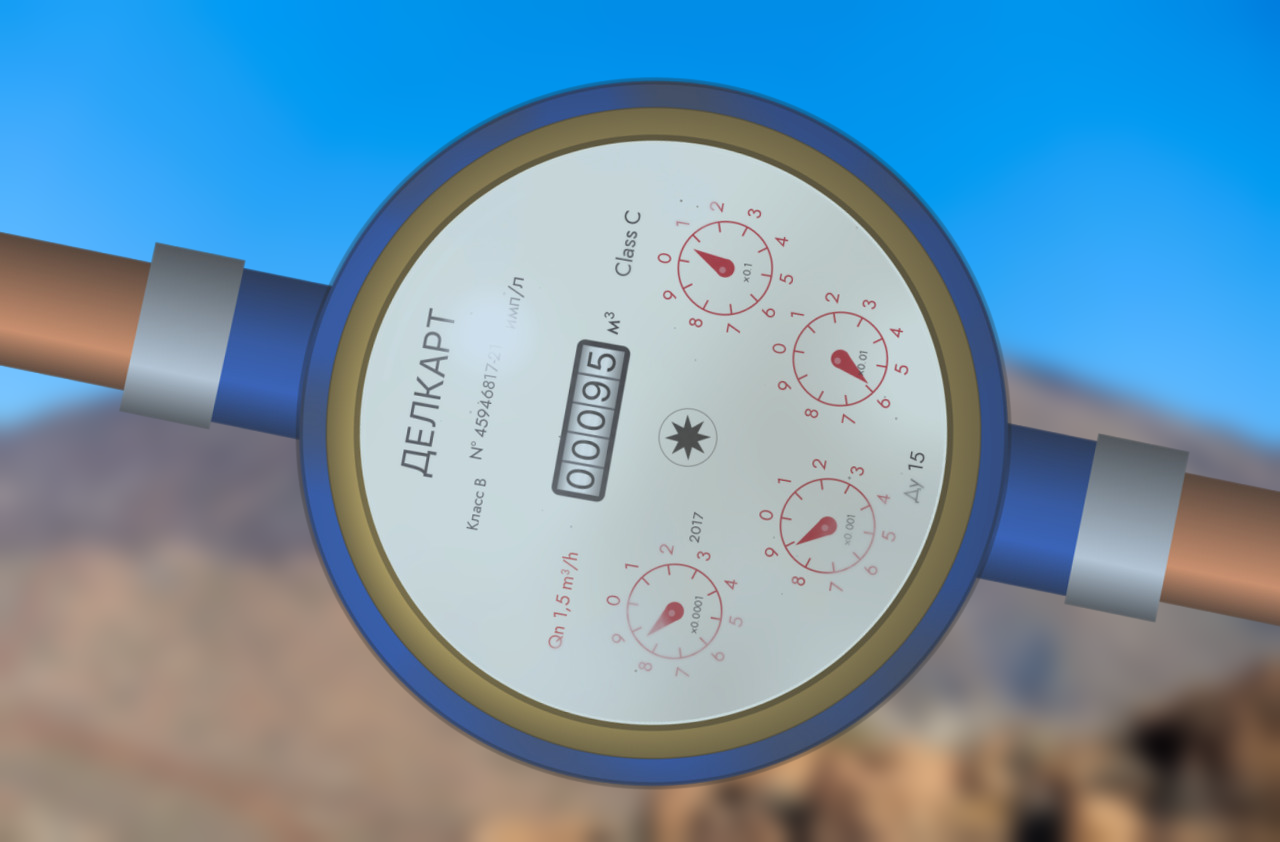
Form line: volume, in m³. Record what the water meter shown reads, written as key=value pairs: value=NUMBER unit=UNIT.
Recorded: value=95.0588 unit=m³
